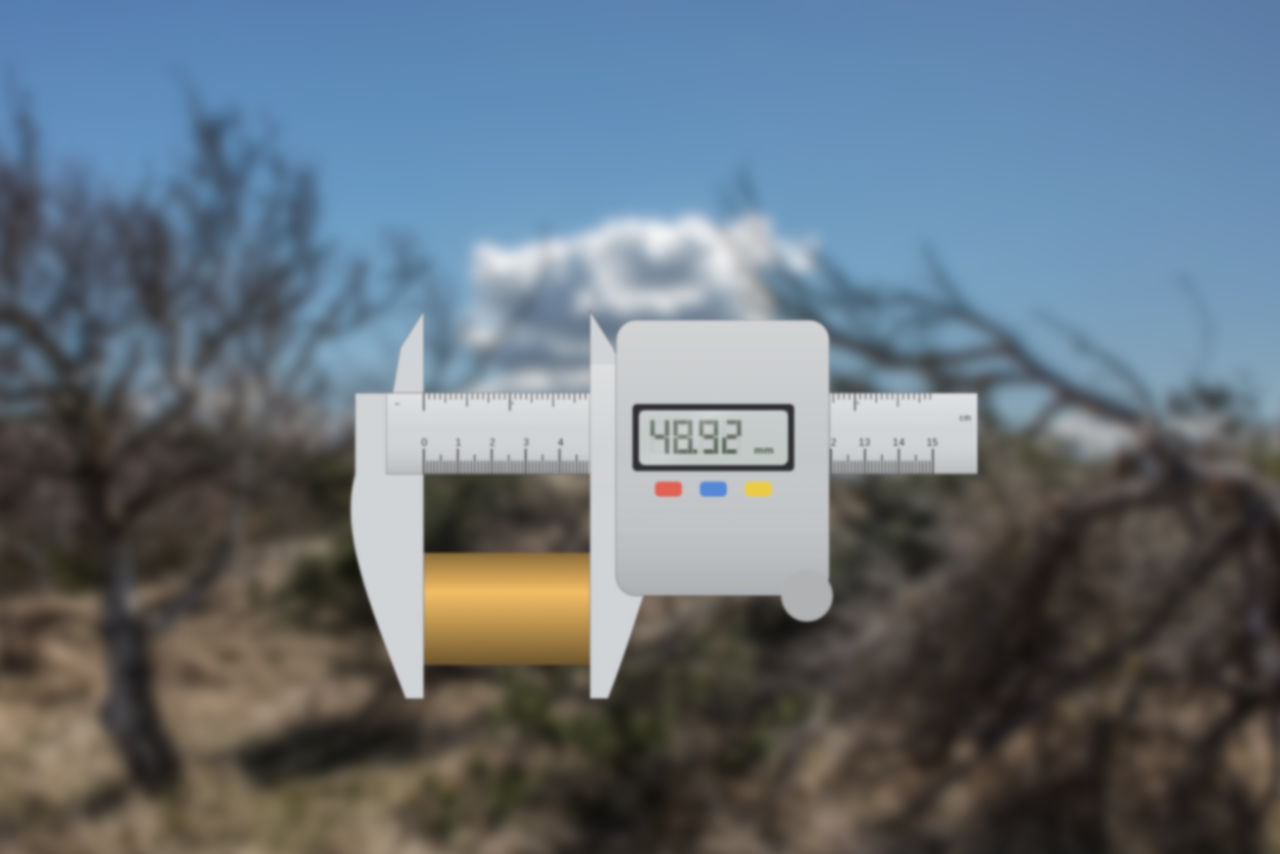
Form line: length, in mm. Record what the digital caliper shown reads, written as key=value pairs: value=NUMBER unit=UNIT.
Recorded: value=48.92 unit=mm
